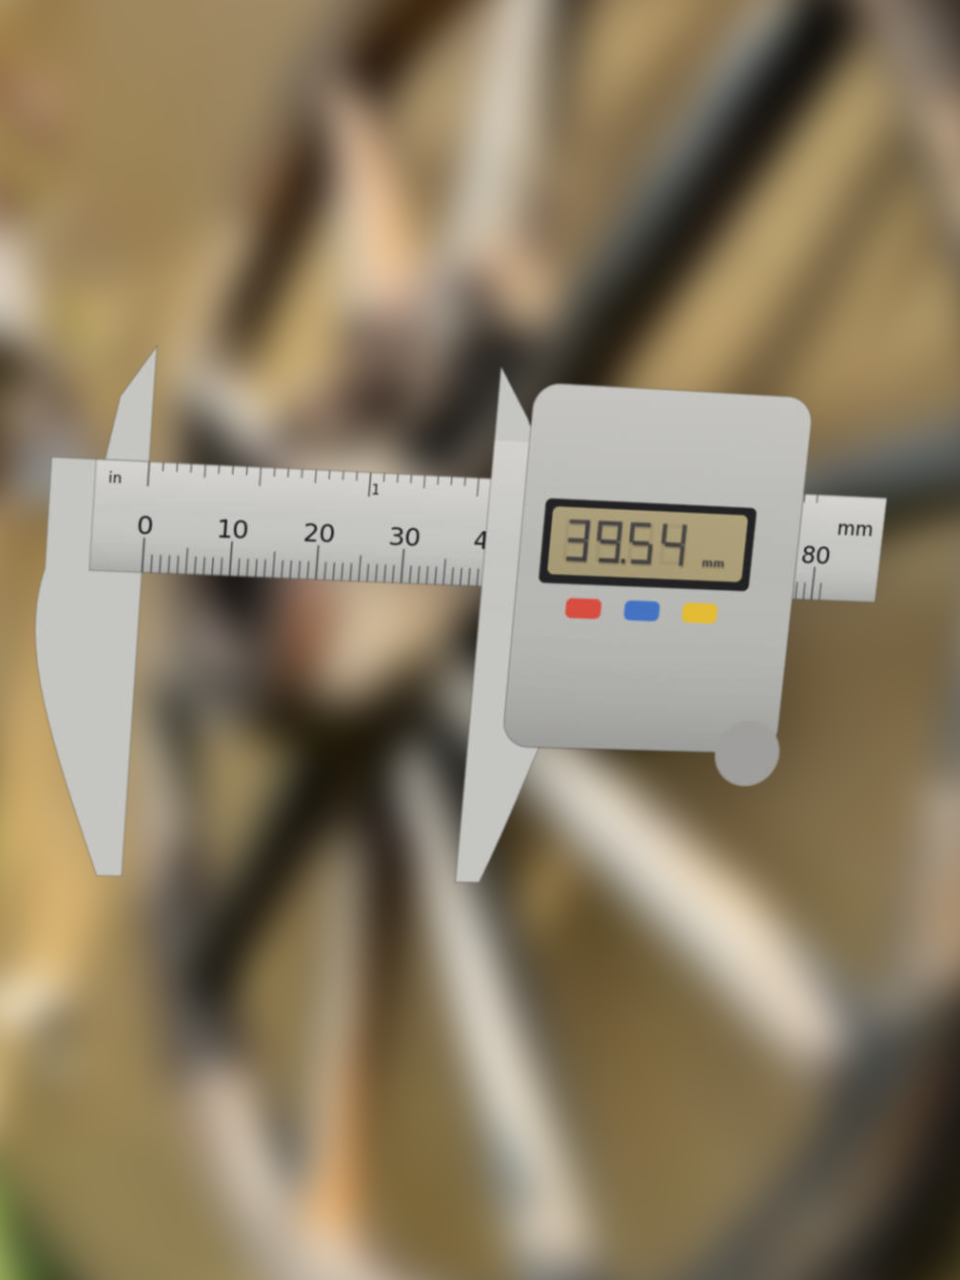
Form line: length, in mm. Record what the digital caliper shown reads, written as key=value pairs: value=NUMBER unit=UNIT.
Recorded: value=39.54 unit=mm
